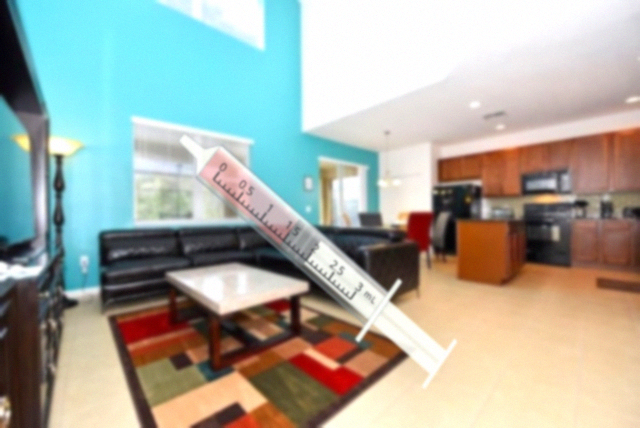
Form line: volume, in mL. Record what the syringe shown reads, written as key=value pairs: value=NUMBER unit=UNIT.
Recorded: value=1.5 unit=mL
